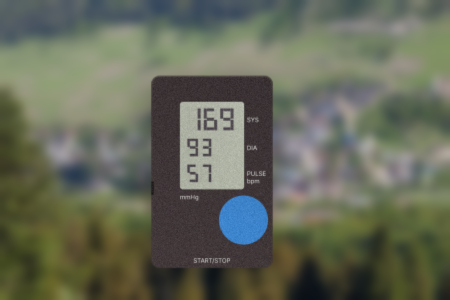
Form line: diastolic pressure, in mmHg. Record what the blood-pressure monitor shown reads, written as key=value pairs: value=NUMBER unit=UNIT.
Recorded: value=93 unit=mmHg
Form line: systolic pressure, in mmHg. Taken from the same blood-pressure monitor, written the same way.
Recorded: value=169 unit=mmHg
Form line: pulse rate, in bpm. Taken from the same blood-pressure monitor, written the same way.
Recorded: value=57 unit=bpm
